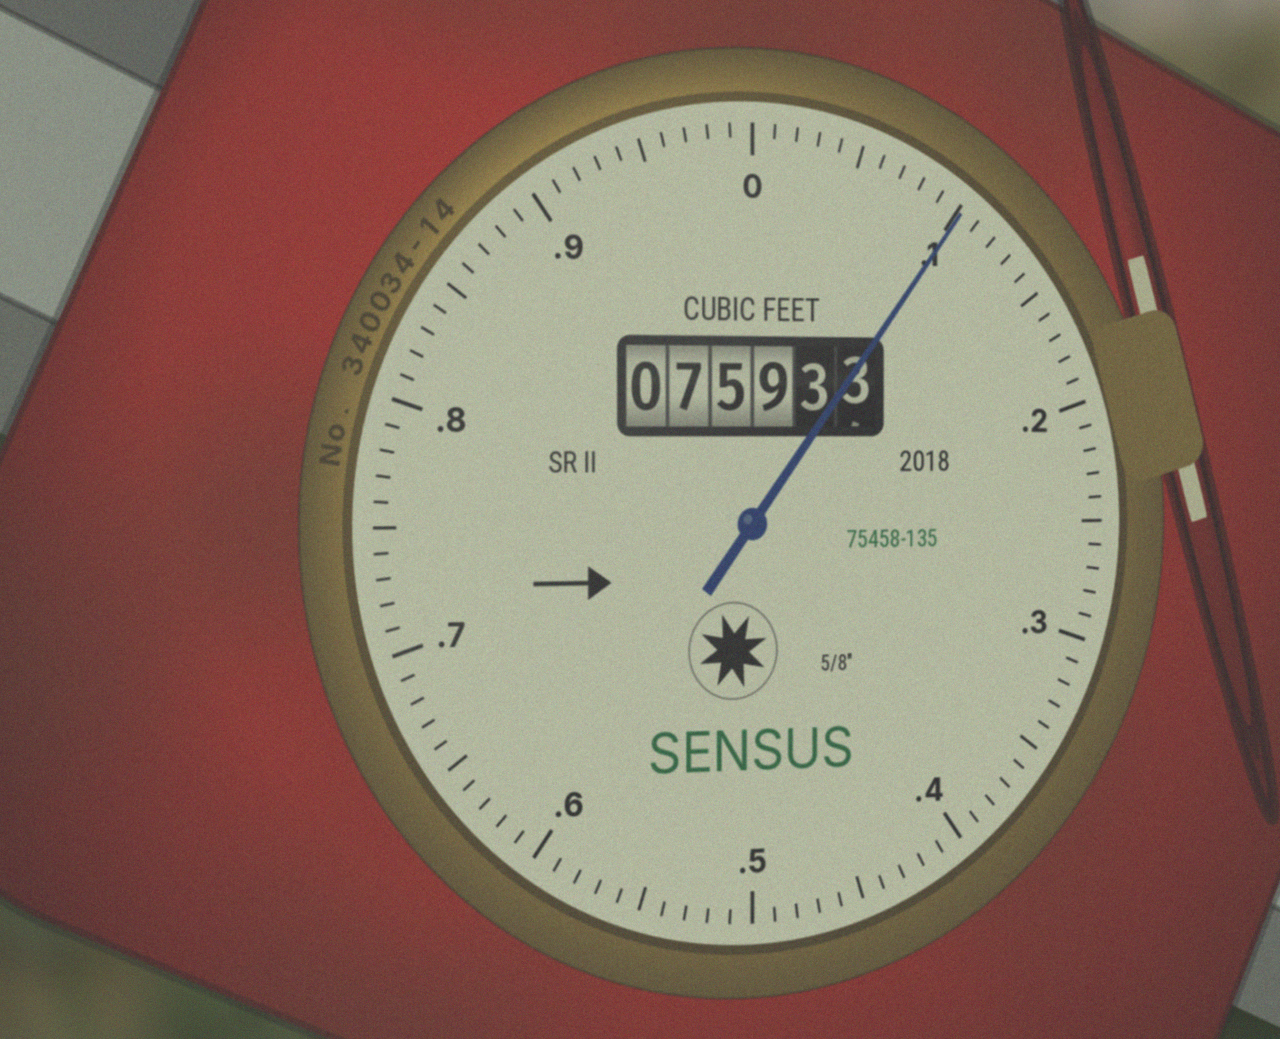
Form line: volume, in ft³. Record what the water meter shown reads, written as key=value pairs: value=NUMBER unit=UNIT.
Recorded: value=75933.10 unit=ft³
